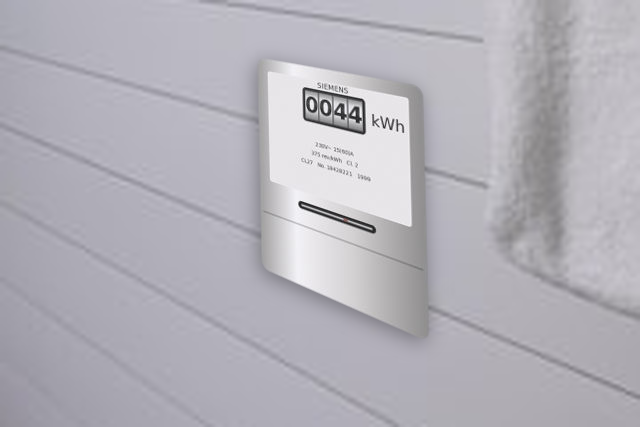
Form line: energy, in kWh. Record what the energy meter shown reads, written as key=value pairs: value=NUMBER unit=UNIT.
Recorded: value=44 unit=kWh
